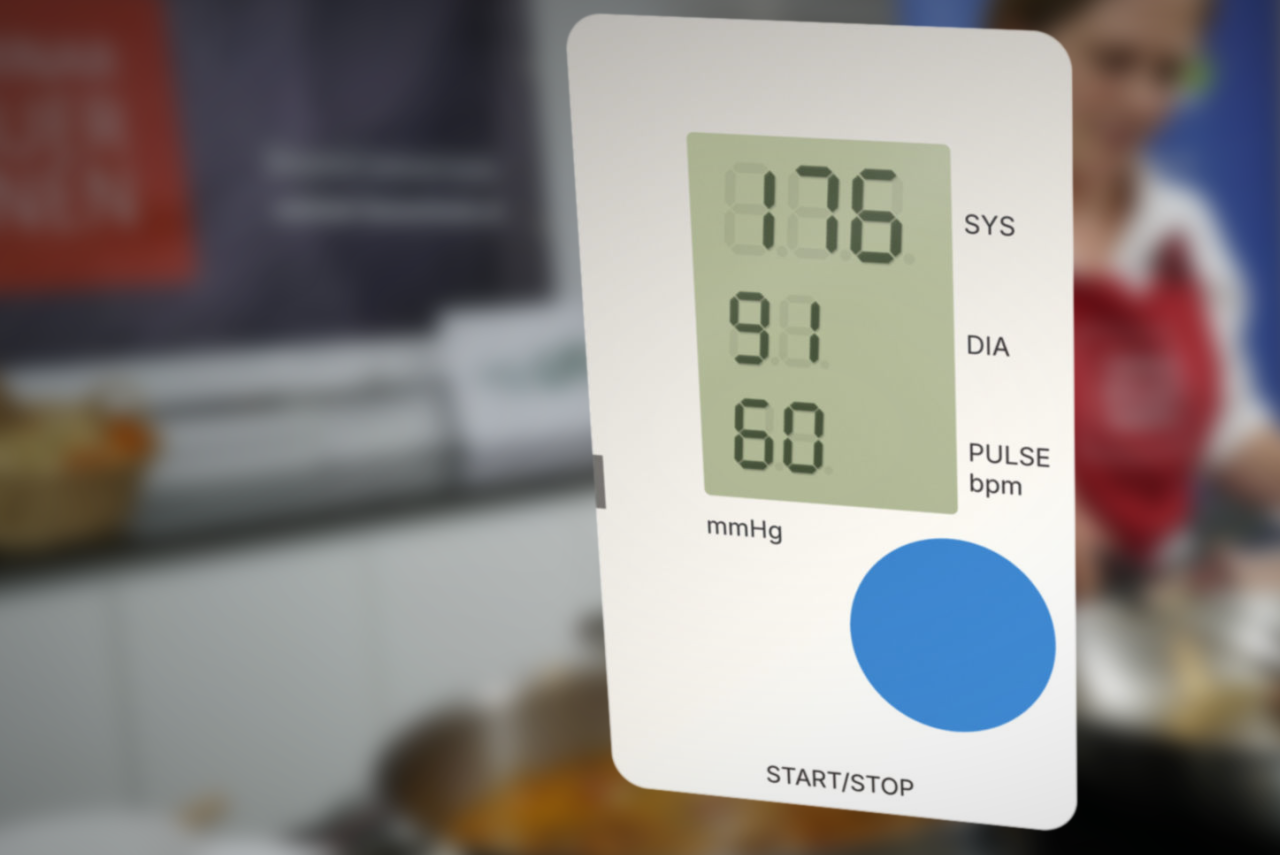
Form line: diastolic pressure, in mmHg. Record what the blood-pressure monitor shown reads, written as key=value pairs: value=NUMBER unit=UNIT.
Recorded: value=91 unit=mmHg
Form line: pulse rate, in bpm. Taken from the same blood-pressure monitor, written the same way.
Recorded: value=60 unit=bpm
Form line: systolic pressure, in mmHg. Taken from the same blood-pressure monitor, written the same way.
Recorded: value=176 unit=mmHg
